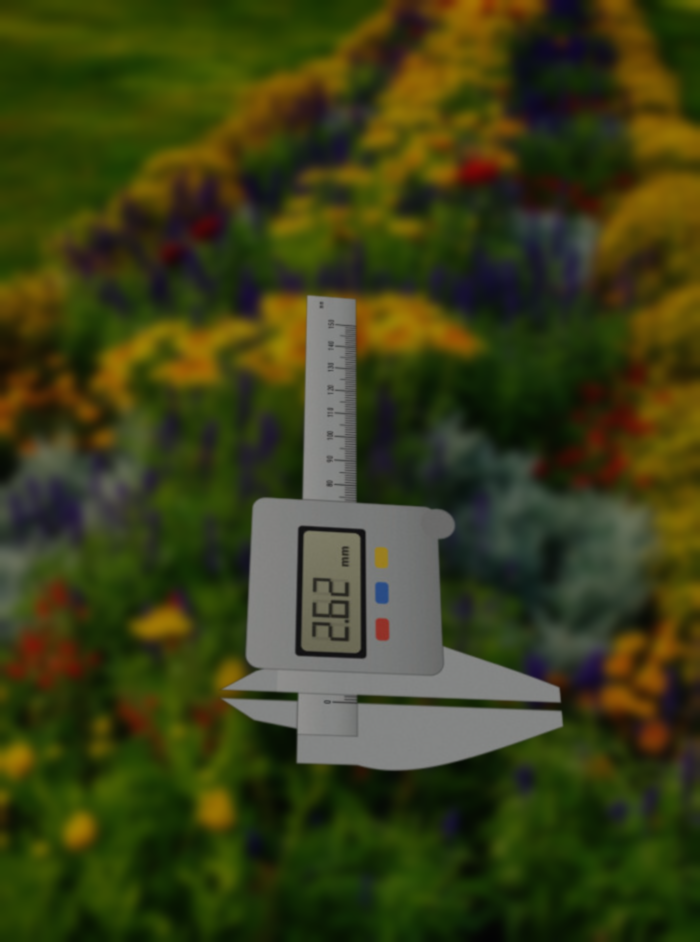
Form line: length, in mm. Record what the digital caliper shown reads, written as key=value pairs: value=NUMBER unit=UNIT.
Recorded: value=2.62 unit=mm
